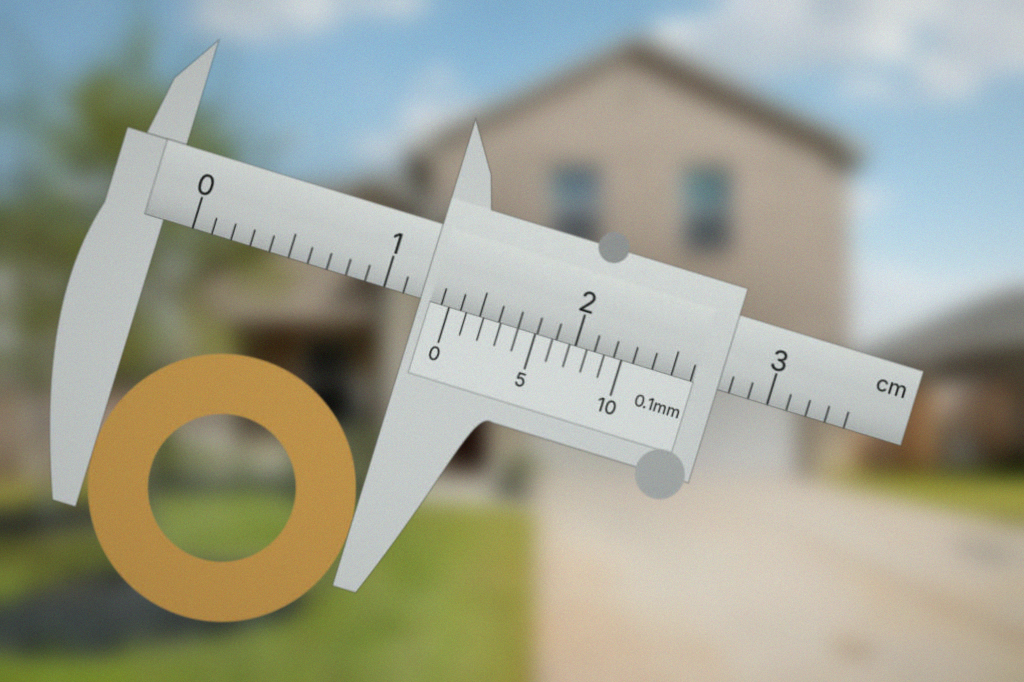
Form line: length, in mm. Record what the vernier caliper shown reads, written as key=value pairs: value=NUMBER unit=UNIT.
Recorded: value=13.4 unit=mm
